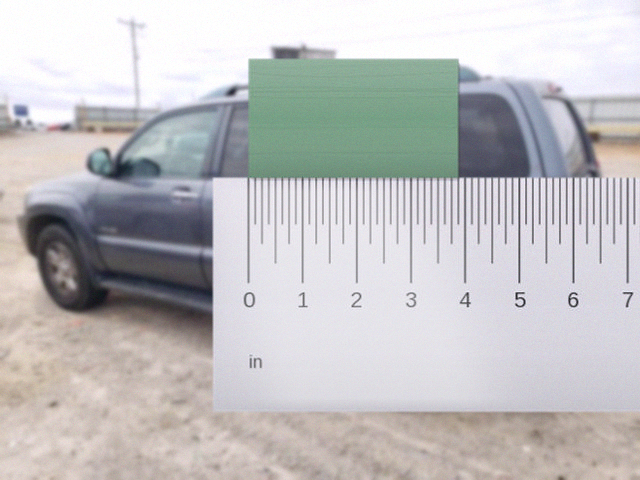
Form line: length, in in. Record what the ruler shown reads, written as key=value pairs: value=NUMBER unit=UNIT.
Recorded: value=3.875 unit=in
